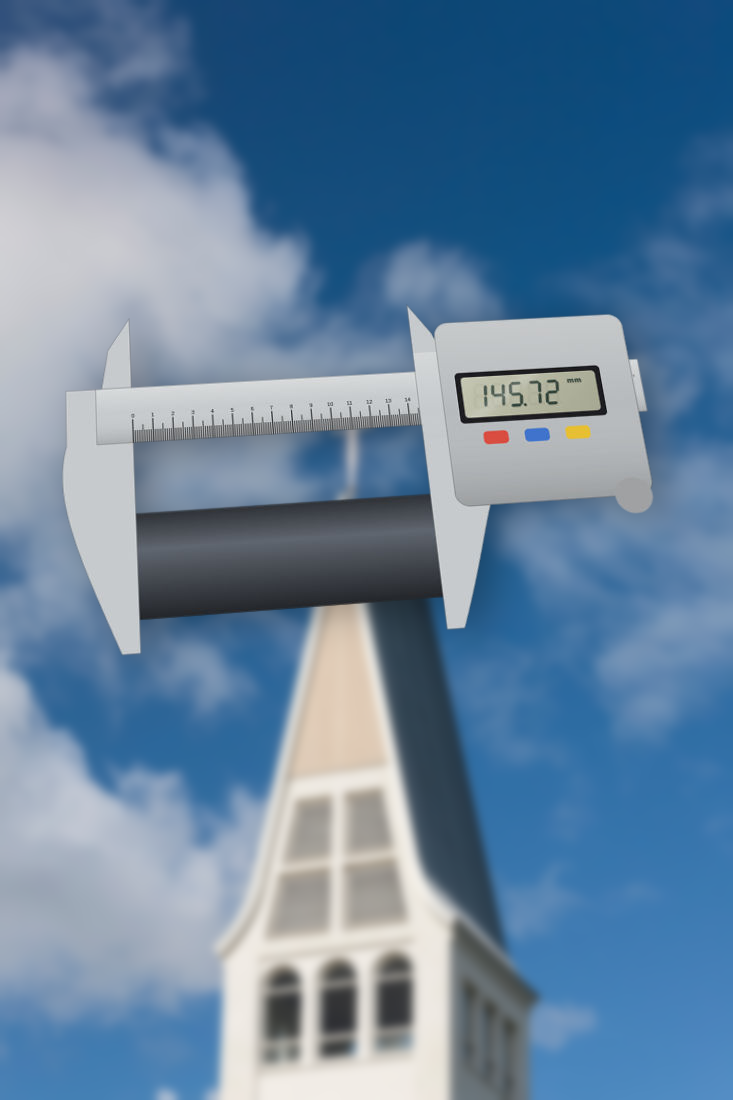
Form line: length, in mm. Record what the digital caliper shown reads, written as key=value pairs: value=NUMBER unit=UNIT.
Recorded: value=145.72 unit=mm
